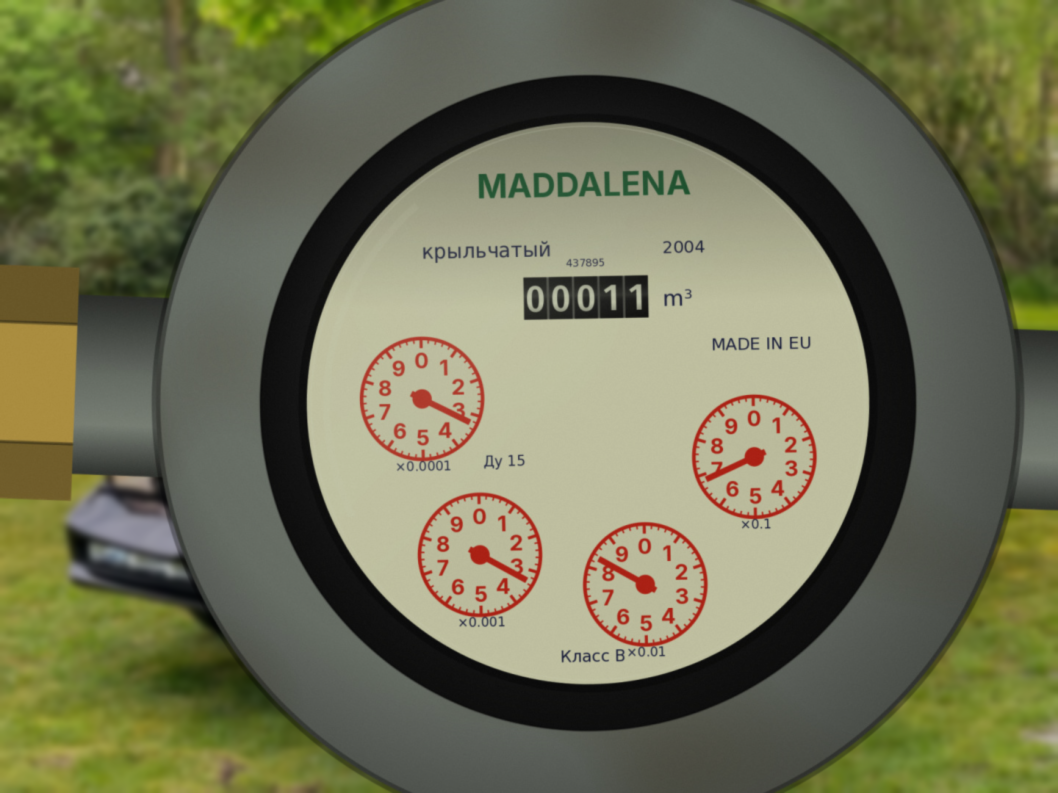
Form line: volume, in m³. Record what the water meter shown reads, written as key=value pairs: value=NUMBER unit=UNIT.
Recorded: value=11.6833 unit=m³
